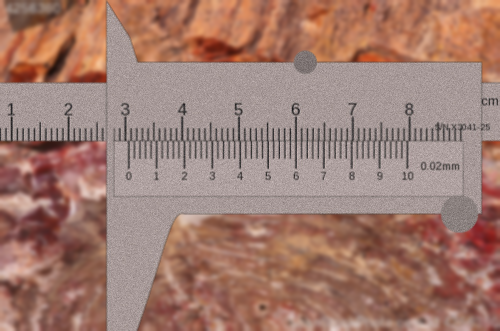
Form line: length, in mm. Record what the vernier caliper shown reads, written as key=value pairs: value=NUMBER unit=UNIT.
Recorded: value=30.6 unit=mm
